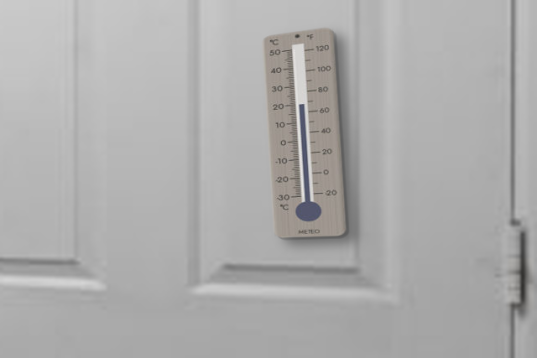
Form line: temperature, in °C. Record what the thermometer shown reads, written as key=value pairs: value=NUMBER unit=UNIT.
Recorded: value=20 unit=°C
